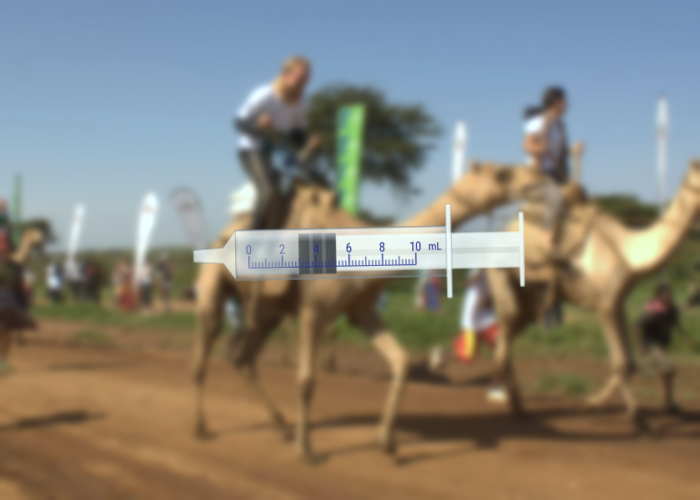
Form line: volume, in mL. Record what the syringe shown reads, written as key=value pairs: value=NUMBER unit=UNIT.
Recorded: value=3 unit=mL
